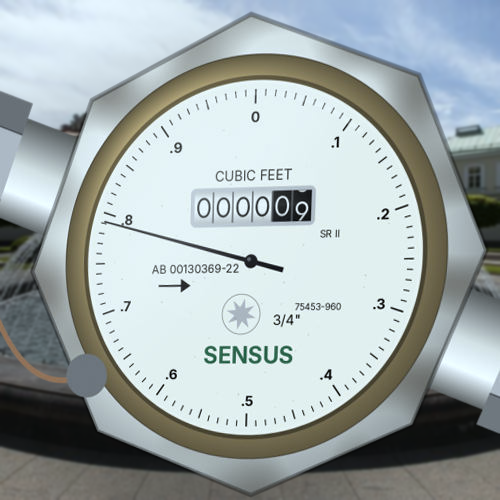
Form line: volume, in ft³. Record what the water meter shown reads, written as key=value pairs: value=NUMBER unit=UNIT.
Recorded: value=8.79 unit=ft³
